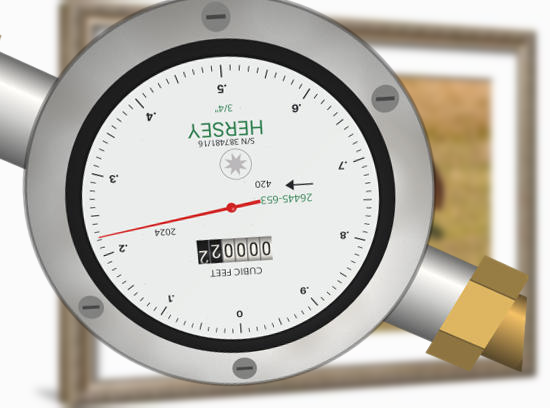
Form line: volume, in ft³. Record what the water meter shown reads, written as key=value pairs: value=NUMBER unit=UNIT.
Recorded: value=22.22 unit=ft³
